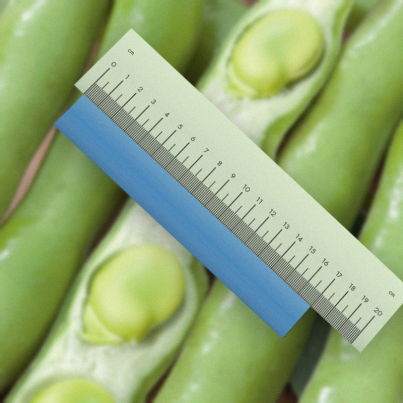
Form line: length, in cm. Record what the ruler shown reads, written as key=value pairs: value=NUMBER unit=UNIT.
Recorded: value=17 unit=cm
